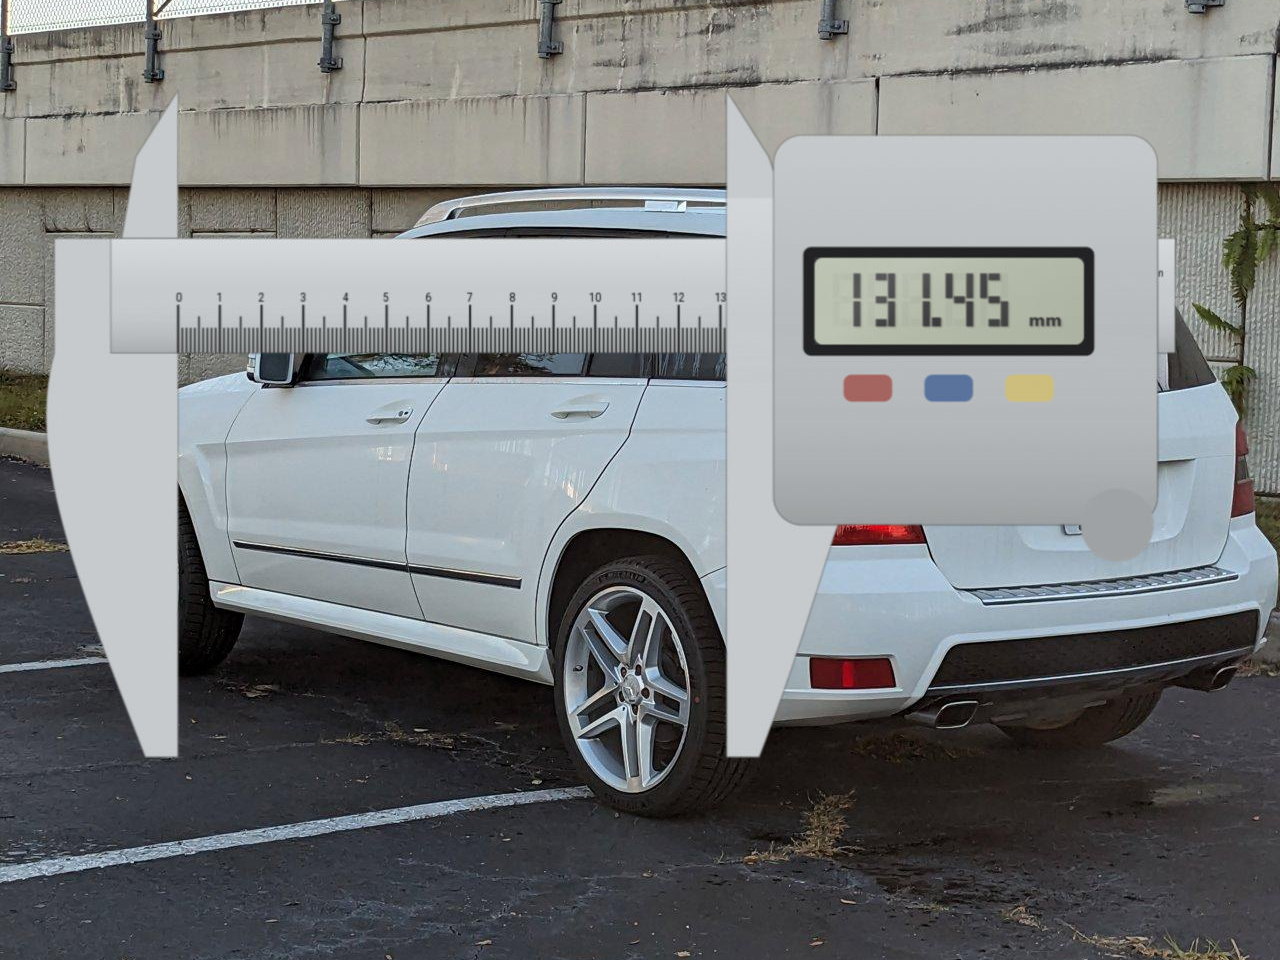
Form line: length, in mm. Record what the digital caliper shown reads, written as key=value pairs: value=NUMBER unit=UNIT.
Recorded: value=131.45 unit=mm
